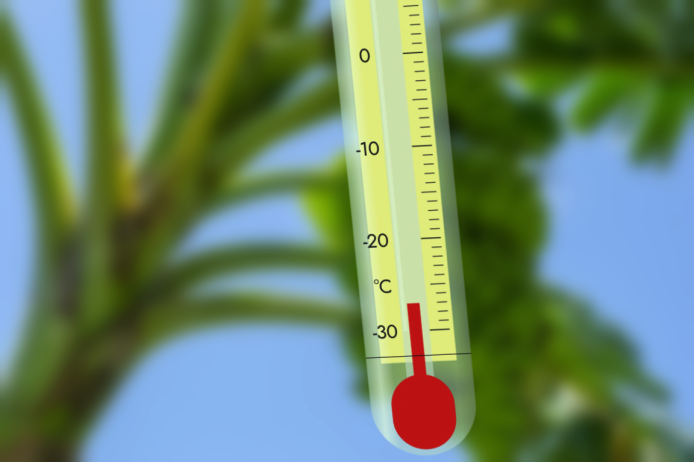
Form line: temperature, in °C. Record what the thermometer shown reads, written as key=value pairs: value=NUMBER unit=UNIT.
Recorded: value=-27 unit=°C
